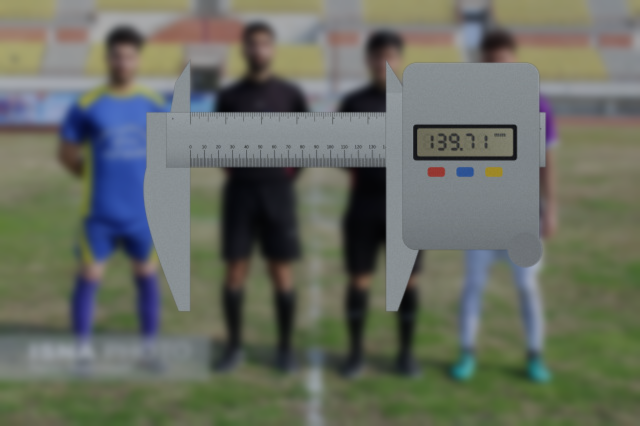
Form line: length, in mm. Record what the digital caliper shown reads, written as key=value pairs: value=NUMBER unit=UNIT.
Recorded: value=139.71 unit=mm
